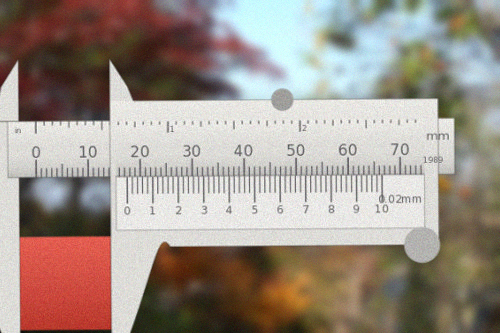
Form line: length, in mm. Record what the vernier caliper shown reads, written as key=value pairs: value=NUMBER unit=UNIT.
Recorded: value=17.5 unit=mm
